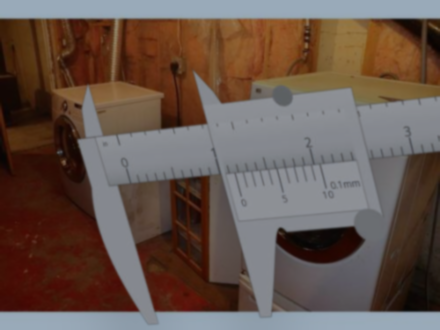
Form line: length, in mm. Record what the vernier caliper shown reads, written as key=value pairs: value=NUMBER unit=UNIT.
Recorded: value=11.6 unit=mm
